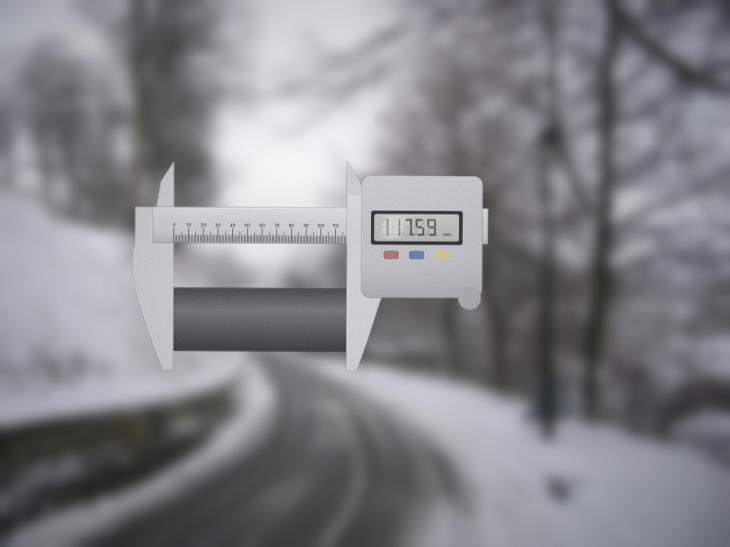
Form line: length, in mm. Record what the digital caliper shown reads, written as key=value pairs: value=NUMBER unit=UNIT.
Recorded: value=117.59 unit=mm
